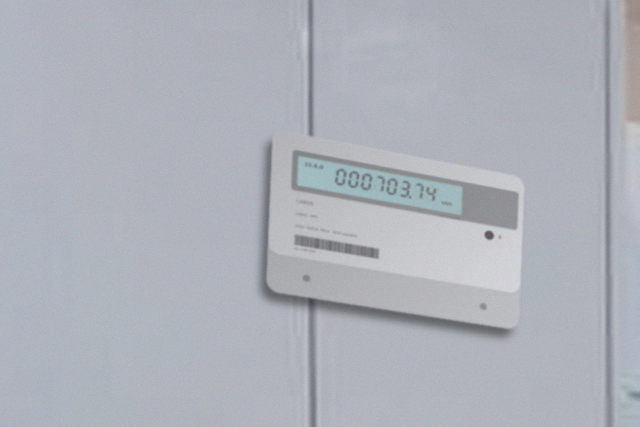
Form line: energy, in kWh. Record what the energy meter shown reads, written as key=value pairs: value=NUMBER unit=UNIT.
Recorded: value=703.74 unit=kWh
